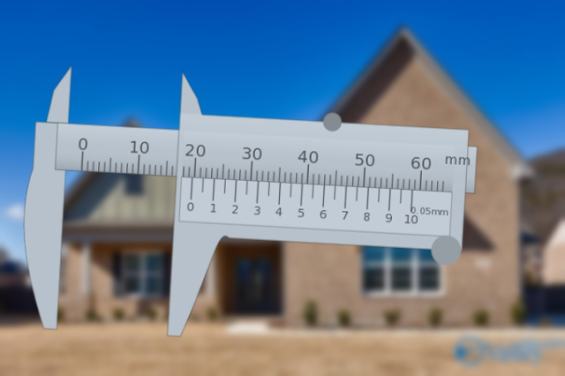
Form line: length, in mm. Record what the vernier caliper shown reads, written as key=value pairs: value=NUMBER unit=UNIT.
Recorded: value=19.6 unit=mm
